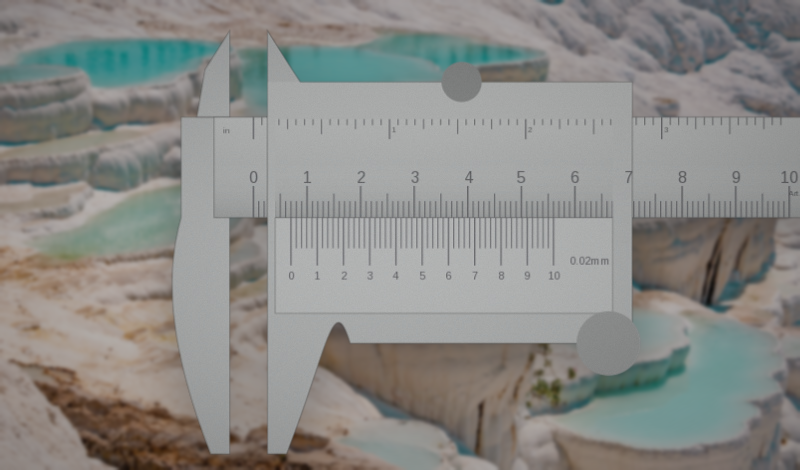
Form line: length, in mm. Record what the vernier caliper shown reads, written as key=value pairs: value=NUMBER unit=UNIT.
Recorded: value=7.0 unit=mm
